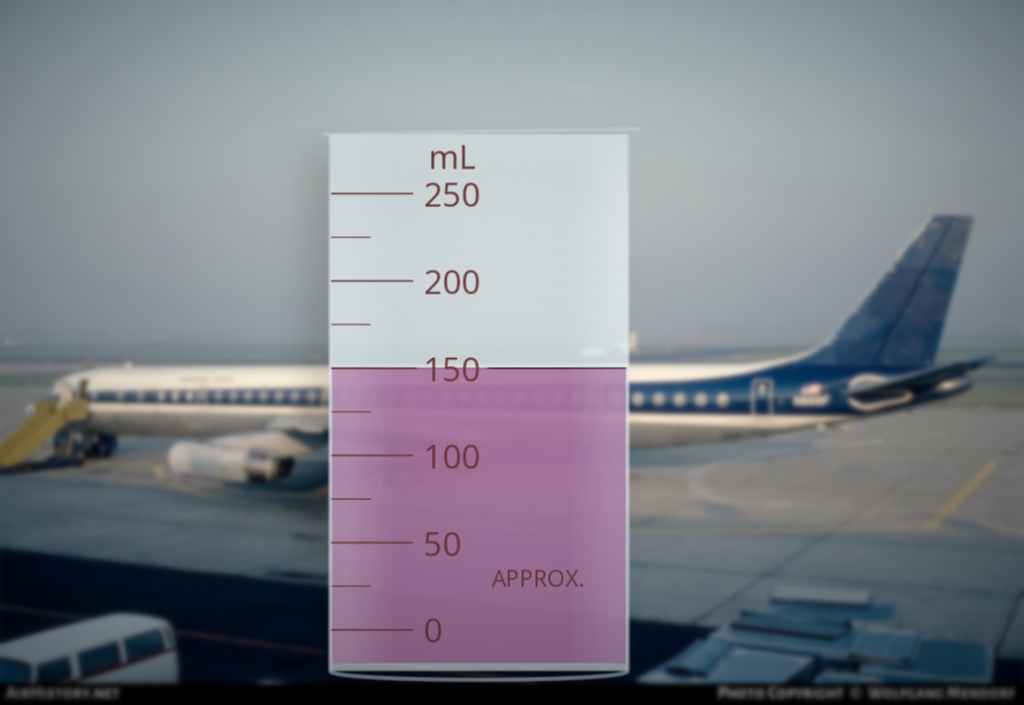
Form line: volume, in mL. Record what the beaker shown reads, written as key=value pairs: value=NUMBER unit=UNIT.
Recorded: value=150 unit=mL
